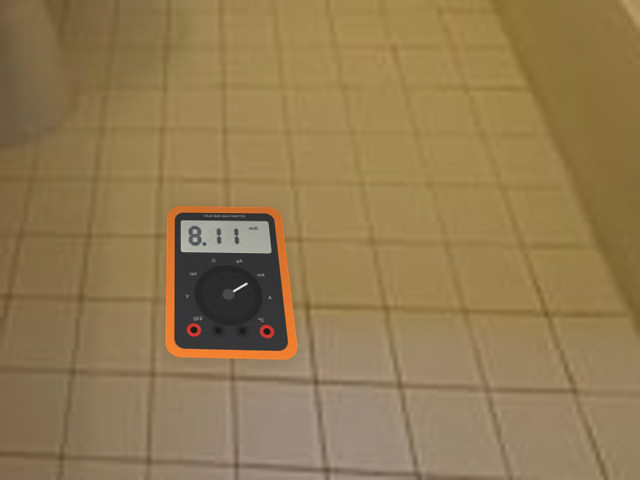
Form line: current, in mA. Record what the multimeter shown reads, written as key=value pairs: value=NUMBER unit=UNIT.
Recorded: value=8.11 unit=mA
